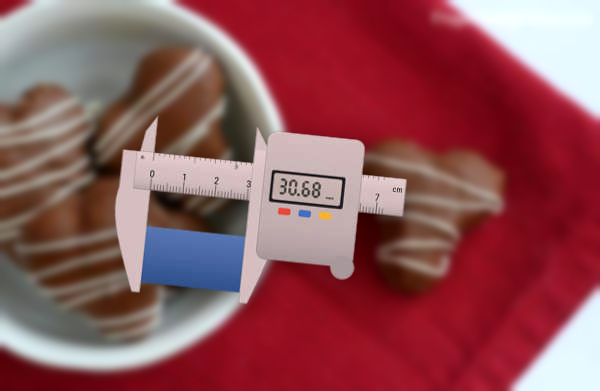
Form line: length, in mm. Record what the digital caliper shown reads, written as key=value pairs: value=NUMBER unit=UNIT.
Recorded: value=30.68 unit=mm
